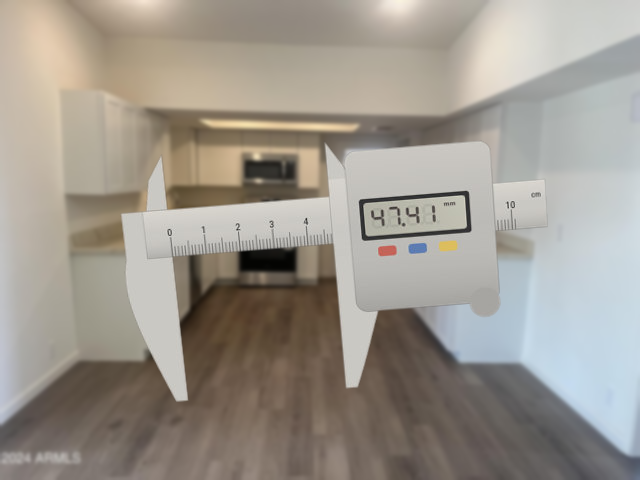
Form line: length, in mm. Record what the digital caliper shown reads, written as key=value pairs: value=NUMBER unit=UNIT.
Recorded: value=47.41 unit=mm
